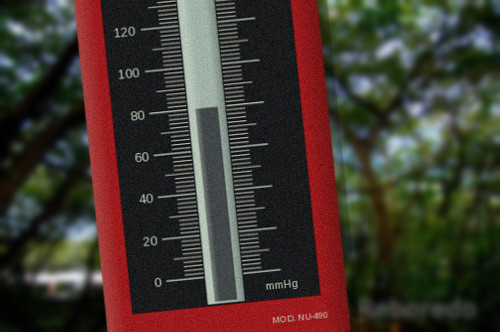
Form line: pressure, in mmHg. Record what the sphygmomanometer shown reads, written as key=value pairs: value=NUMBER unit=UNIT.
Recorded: value=80 unit=mmHg
